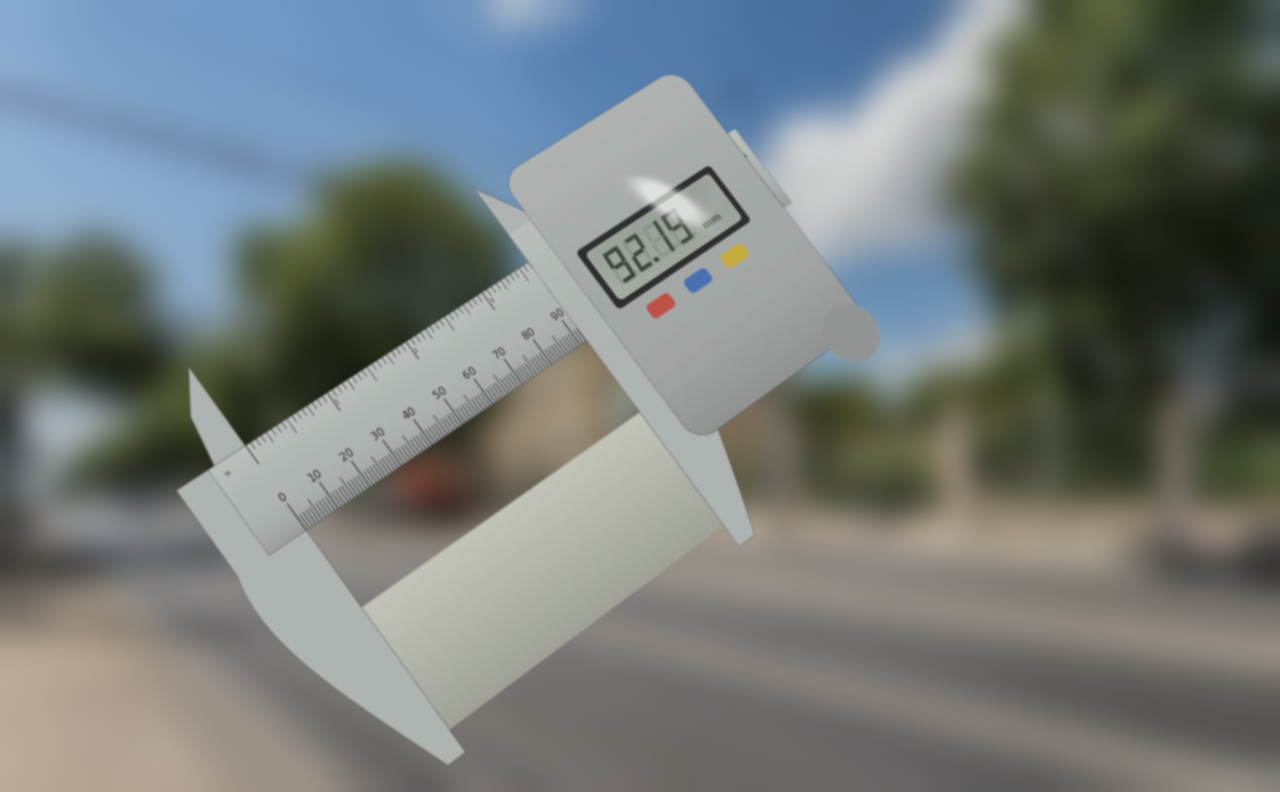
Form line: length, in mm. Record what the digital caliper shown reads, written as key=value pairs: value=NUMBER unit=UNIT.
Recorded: value=92.19 unit=mm
